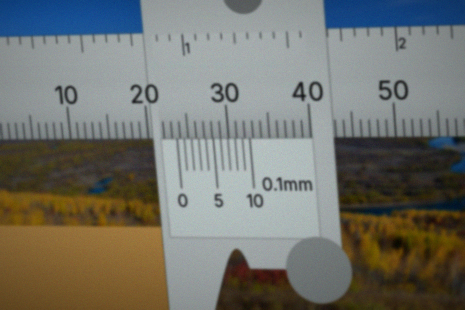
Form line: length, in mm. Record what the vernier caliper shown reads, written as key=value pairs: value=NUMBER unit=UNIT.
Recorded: value=23.6 unit=mm
